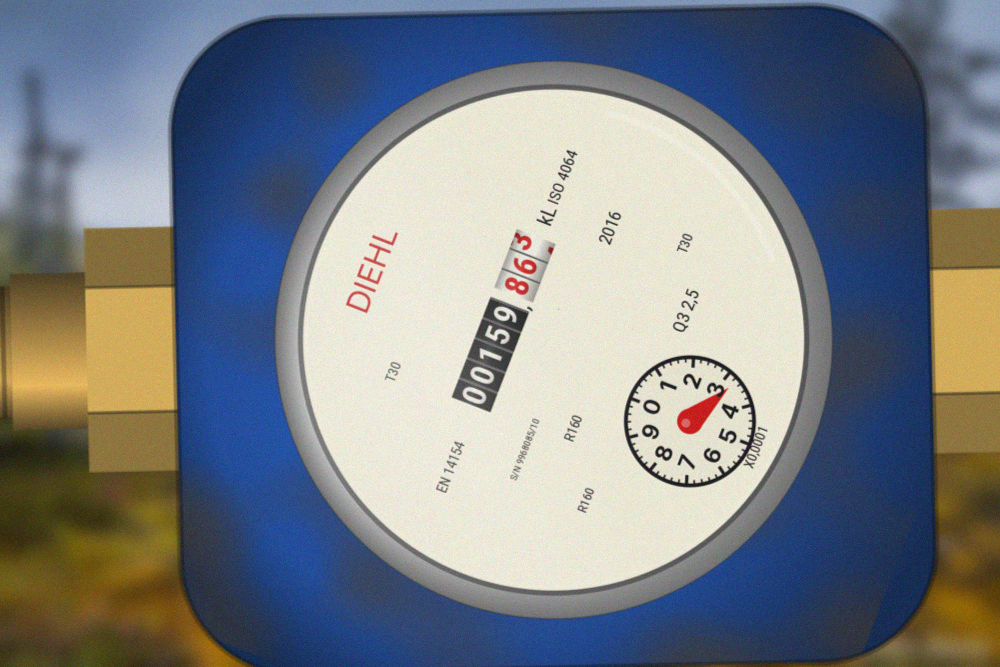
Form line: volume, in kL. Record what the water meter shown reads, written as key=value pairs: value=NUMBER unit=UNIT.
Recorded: value=159.8633 unit=kL
